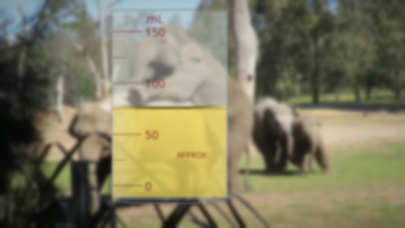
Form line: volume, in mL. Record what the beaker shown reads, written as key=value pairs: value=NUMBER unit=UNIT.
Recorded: value=75 unit=mL
